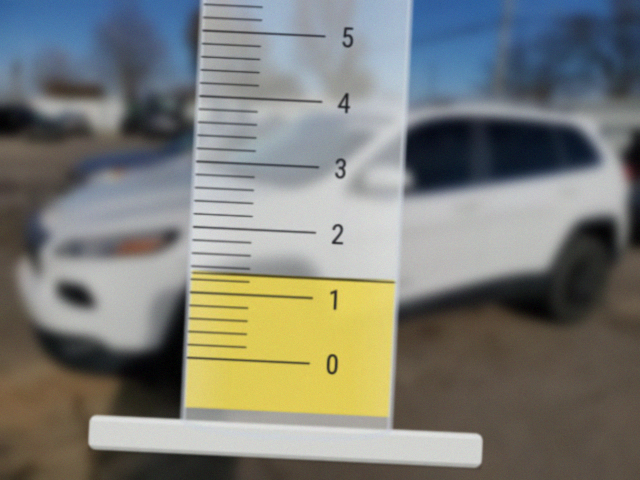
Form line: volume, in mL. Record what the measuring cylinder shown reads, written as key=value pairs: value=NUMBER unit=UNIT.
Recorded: value=1.3 unit=mL
